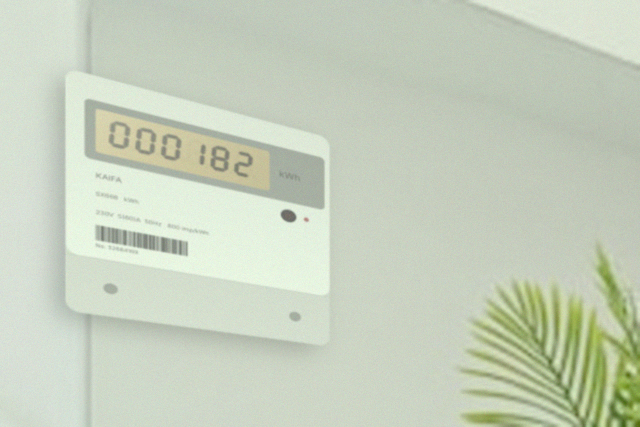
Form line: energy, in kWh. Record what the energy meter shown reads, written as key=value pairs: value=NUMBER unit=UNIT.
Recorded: value=182 unit=kWh
